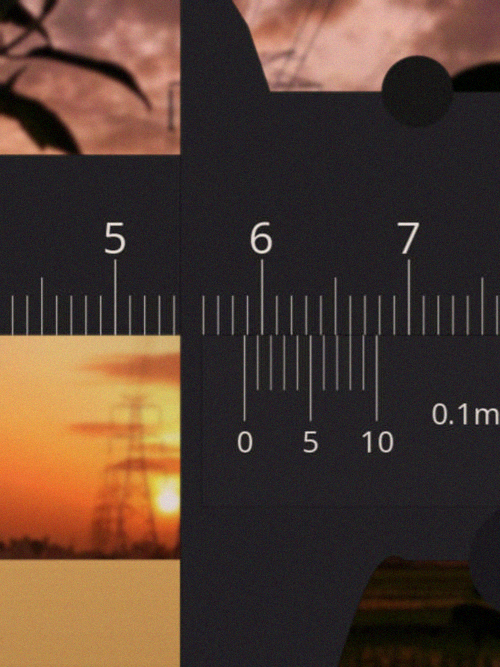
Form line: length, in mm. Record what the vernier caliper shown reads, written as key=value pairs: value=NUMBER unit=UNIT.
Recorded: value=58.8 unit=mm
